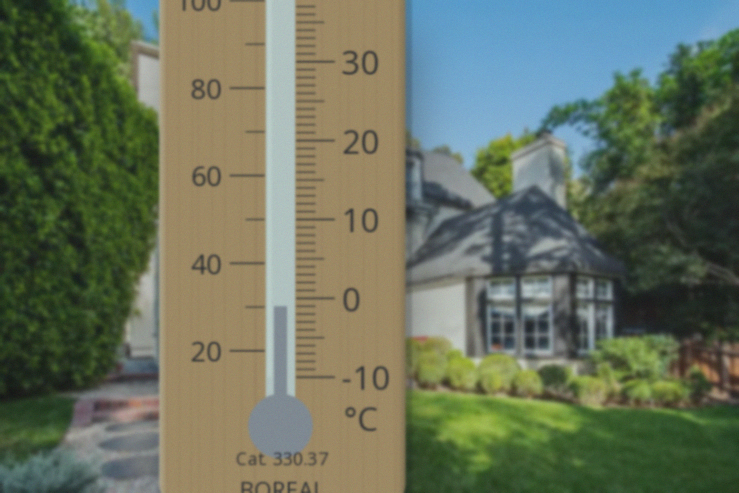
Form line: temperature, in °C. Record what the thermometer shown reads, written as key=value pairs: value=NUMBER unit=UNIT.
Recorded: value=-1 unit=°C
